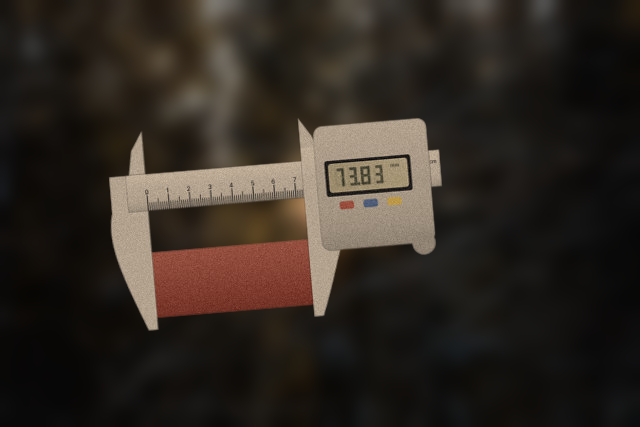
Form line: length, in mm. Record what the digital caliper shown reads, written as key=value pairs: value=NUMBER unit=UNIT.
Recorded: value=73.83 unit=mm
